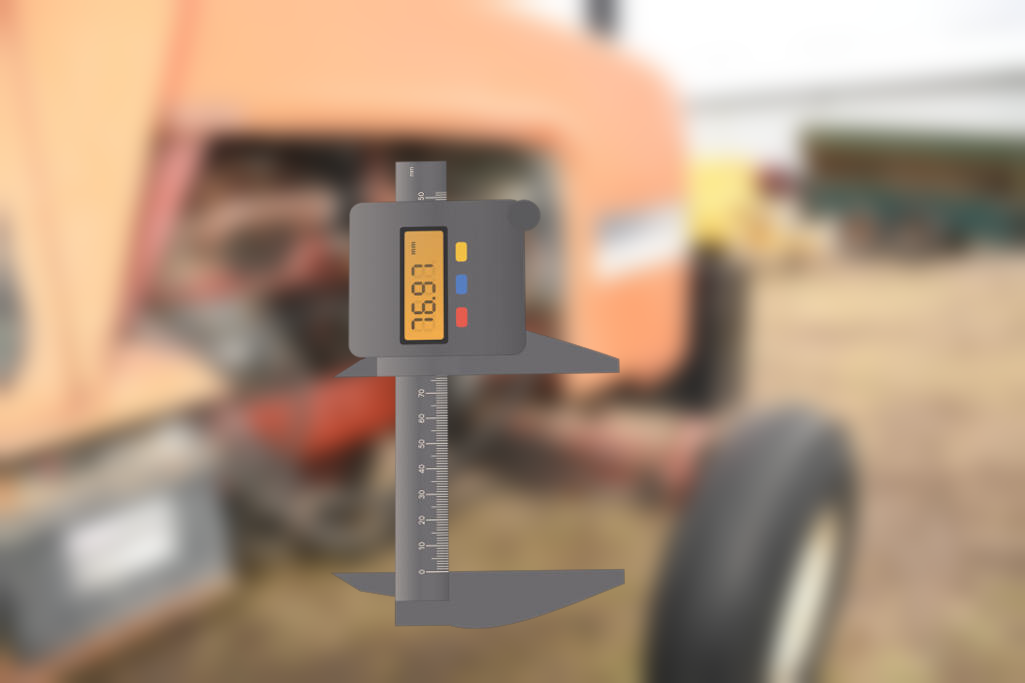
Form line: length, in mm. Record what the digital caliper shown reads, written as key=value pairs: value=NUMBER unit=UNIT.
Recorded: value=76.97 unit=mm
